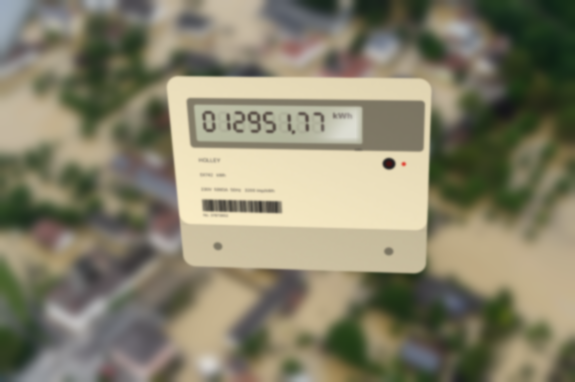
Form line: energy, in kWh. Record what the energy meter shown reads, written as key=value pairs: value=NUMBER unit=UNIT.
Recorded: value=12951.77 unit=kWh
